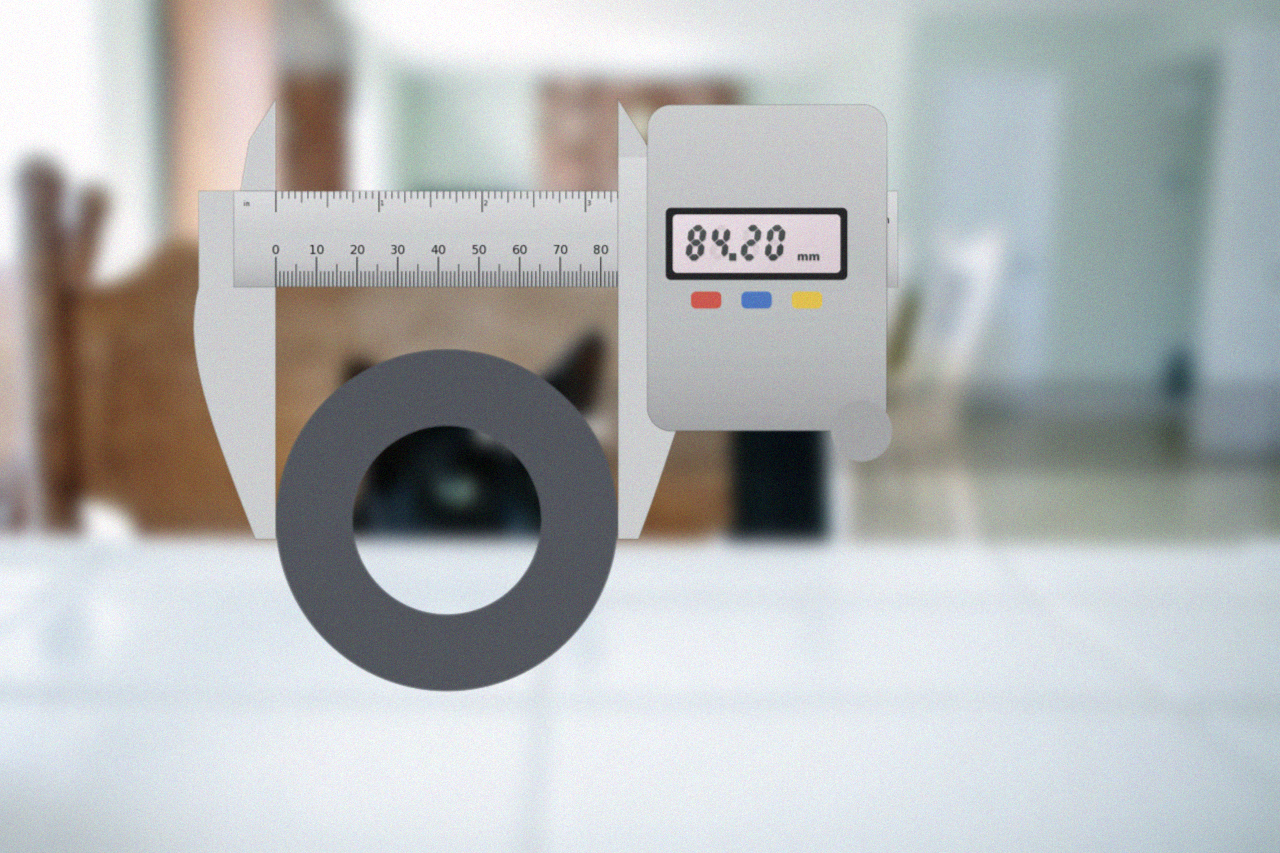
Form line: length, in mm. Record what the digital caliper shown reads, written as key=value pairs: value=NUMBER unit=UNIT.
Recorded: value=84.20 unit=mm
